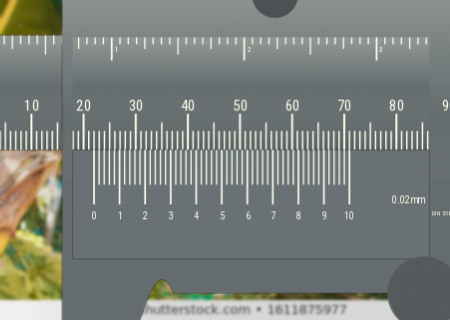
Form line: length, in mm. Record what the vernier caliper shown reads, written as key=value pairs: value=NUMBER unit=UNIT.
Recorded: value=22.0 unit=mm
